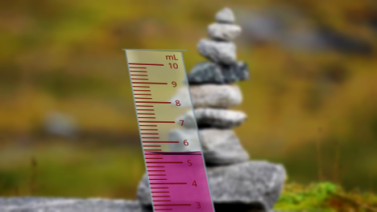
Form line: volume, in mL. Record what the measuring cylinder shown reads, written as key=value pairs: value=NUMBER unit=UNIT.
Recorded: value=5.4 unit=mL
